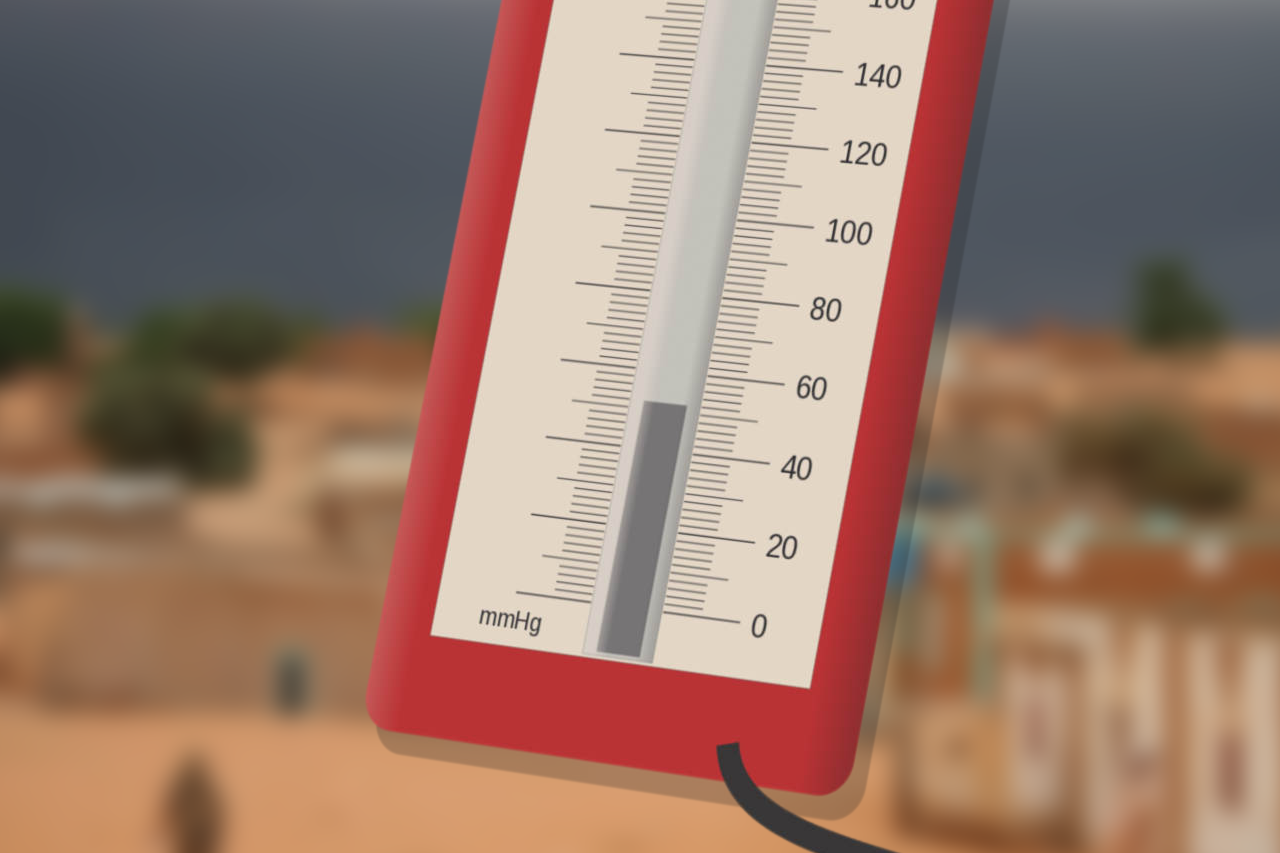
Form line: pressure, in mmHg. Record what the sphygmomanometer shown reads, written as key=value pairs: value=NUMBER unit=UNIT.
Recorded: value=52 unit=mmHg
